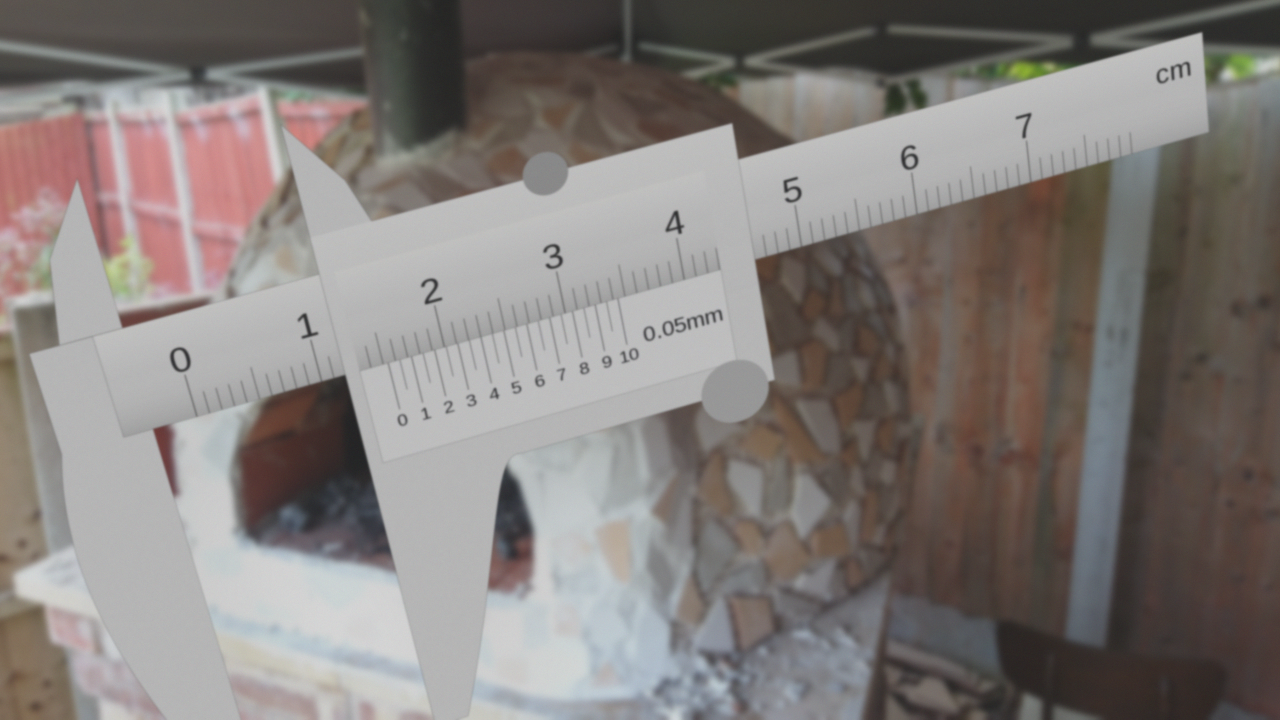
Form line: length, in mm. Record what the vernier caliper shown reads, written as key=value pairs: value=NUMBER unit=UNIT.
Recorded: value=15.4 unit=mm
